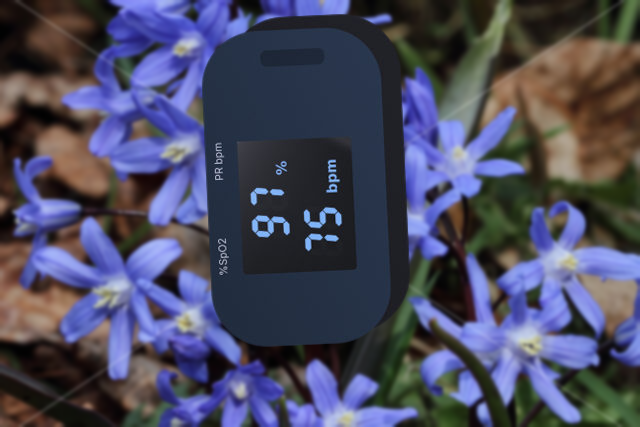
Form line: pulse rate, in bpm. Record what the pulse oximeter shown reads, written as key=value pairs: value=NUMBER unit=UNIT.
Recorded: value=75 unit=bpm
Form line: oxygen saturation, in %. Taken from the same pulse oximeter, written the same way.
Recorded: value=97 unit=%
